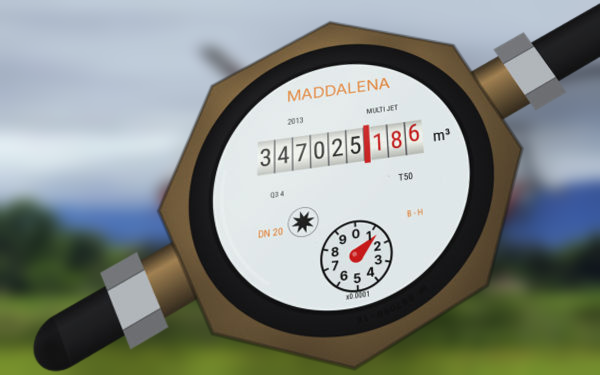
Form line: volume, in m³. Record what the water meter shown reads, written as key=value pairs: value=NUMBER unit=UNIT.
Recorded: value=347025.1861 unit=m³
